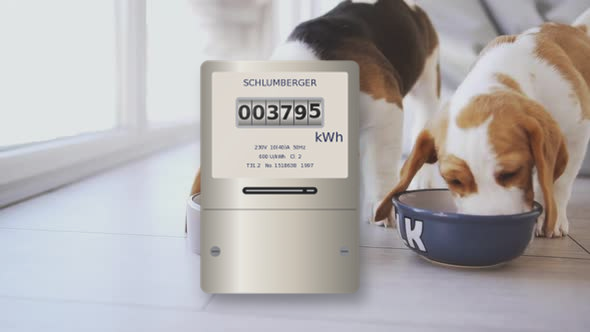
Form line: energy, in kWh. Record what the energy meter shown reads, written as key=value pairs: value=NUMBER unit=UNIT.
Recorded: value=3795 unit=kWh
